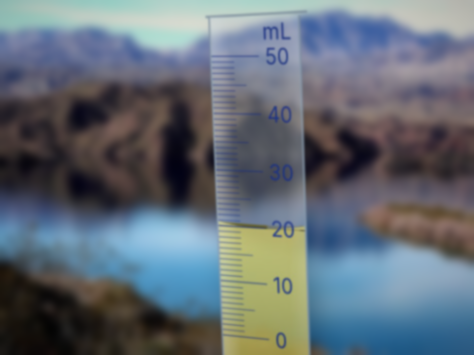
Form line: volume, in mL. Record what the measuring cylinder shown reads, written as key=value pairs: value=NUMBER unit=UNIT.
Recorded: value=20 unit=mL
